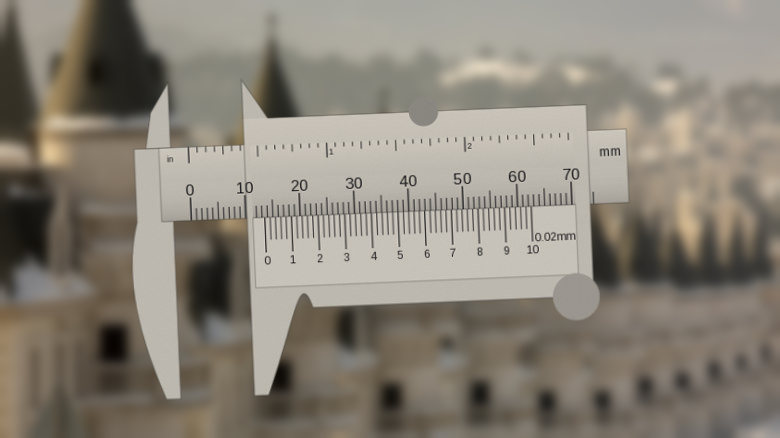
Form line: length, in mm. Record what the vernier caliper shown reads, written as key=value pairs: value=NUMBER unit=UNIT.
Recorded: value=13.5 unit=mm
